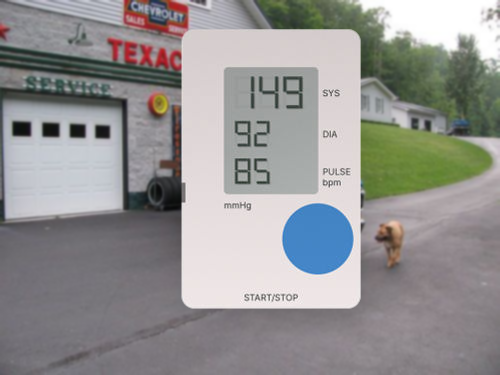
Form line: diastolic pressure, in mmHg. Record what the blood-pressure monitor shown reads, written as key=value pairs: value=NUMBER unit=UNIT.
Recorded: value=92 unit=mmHg
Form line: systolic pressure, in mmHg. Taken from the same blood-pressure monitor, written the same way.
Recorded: value=149 unit=mmHg
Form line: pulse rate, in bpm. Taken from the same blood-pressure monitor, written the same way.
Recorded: value=85 unit=bpm
